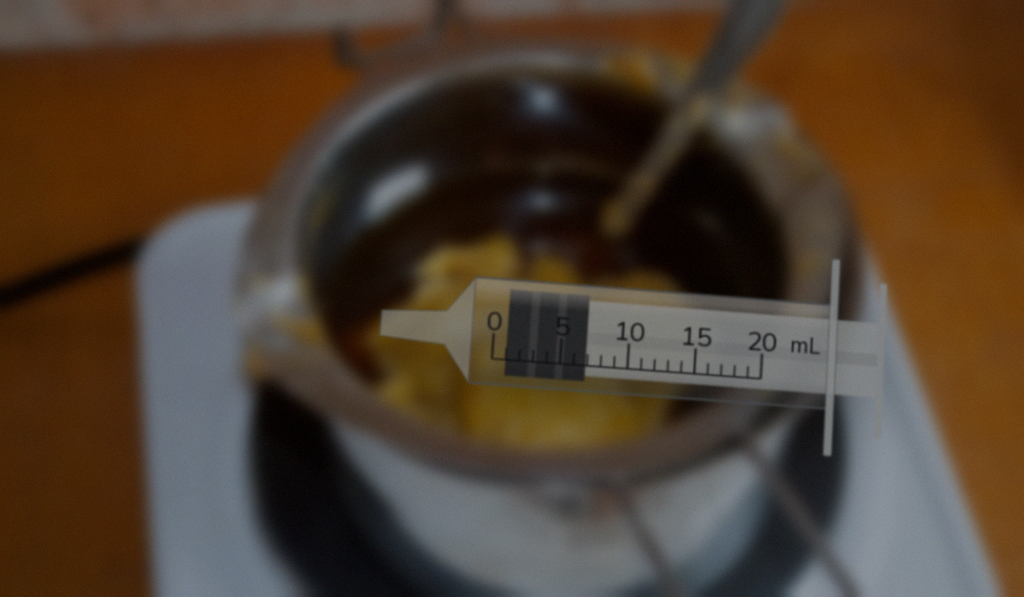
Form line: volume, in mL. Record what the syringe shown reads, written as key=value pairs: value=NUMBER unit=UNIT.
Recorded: value=1 unit=mL
